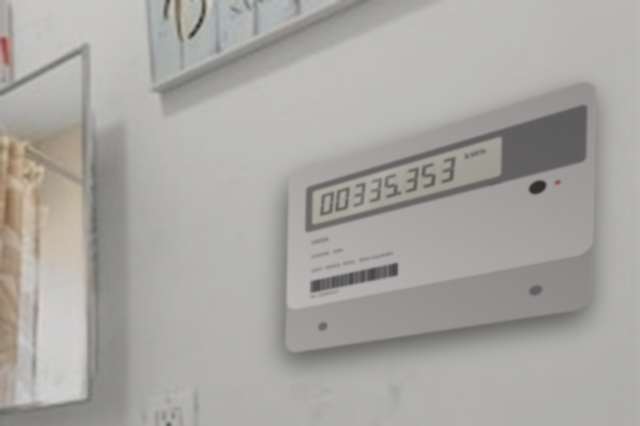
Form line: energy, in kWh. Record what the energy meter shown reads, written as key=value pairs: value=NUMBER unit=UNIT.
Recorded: value=335.353 unit=kWh
